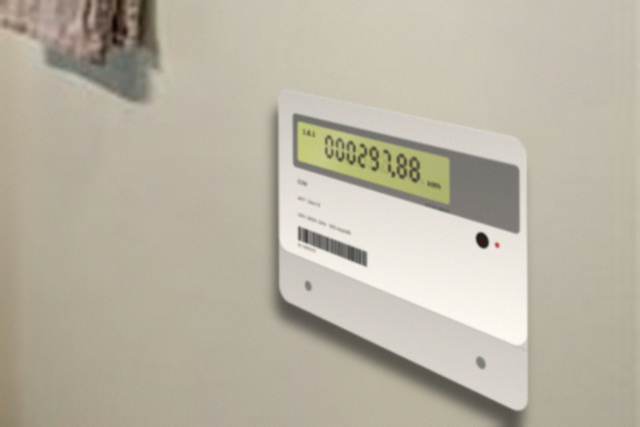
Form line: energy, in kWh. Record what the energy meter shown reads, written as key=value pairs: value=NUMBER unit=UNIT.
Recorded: value=297.88 unit=kWh
